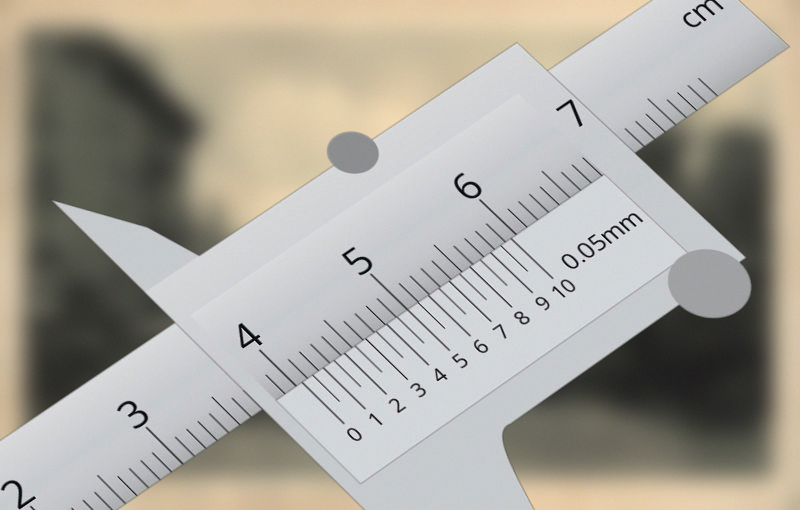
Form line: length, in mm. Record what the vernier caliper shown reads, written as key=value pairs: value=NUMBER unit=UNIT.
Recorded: value=40.5 unit=mm
